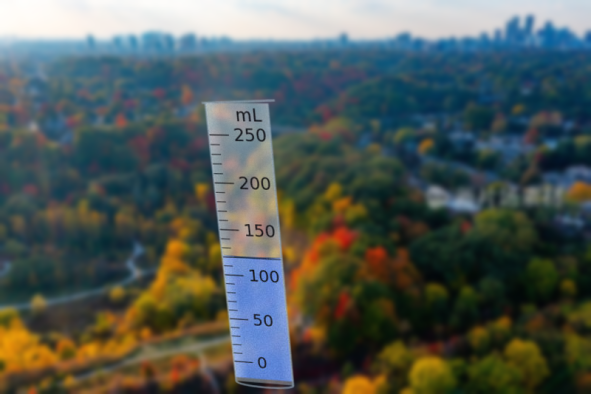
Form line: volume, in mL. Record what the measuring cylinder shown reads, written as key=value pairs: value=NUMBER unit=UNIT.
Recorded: value=120 unit=mL
